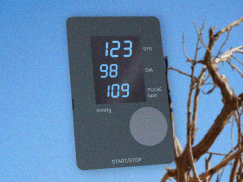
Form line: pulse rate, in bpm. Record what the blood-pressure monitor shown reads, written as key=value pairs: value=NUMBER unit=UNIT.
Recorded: value=109 unit=bpm
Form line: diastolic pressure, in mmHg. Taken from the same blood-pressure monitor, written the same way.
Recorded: value=98 unit=mmHg
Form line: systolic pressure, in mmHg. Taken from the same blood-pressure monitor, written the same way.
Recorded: value=123 unit=mmHg
